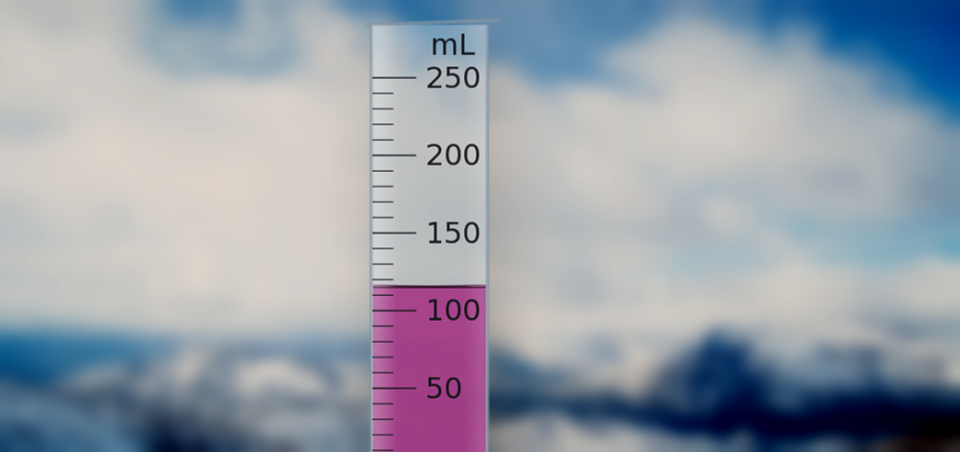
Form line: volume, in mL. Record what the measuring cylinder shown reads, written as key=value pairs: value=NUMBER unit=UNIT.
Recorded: value=115 unit=mL
